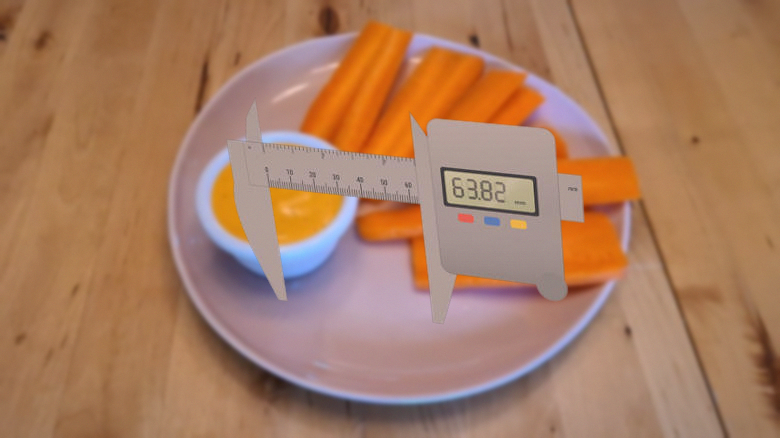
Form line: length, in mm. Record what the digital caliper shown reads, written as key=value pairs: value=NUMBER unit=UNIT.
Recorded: value=63.82 unit=mm
